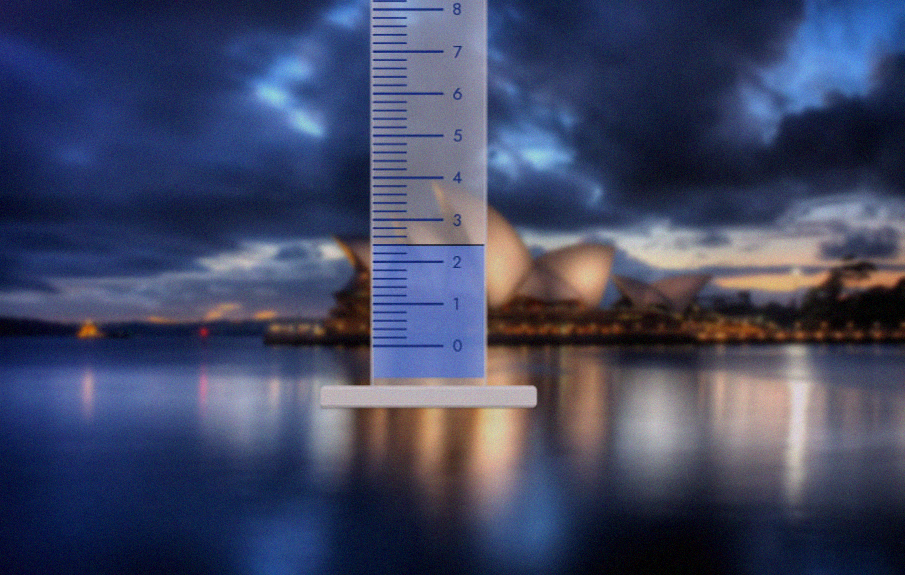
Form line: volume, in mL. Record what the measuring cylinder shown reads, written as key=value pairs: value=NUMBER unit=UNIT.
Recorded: value=2.4 unit=mL
